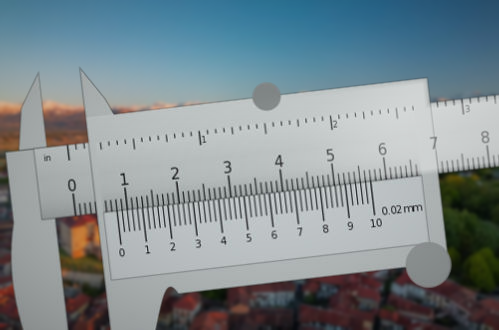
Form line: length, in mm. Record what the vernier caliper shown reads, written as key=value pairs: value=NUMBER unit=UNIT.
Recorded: value=8.0 unit=mm
